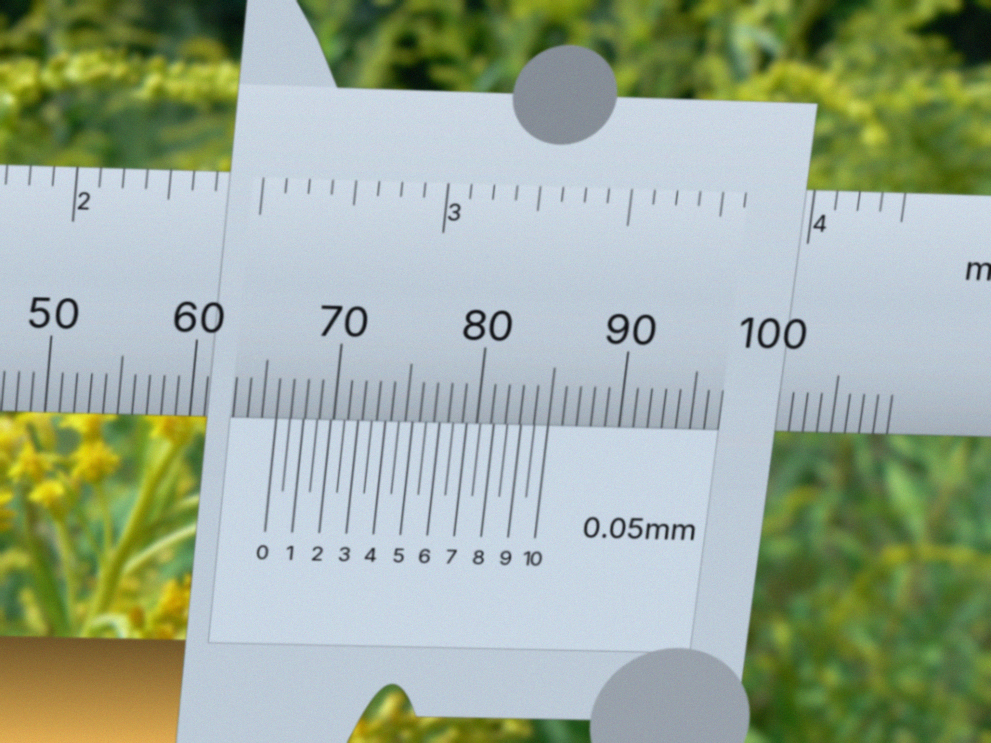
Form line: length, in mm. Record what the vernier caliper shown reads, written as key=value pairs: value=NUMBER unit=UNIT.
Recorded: value=66.0 unit=mm
